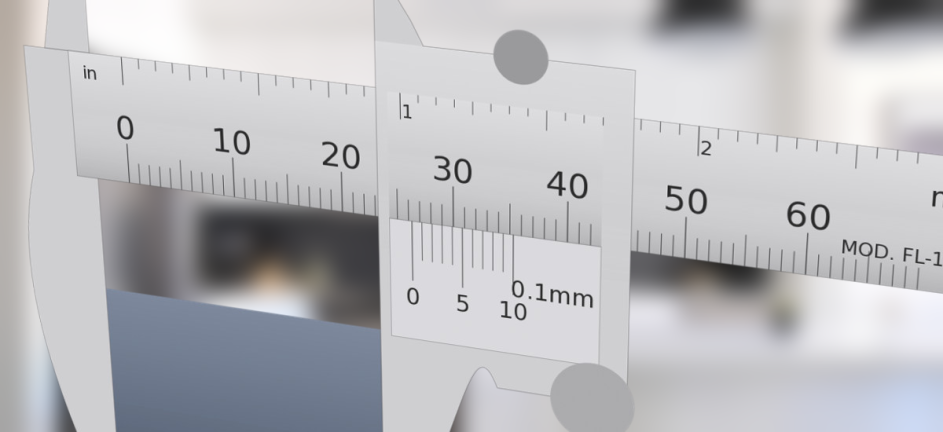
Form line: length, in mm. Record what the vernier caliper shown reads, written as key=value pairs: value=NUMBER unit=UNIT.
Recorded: value=26.3 unit=mm
